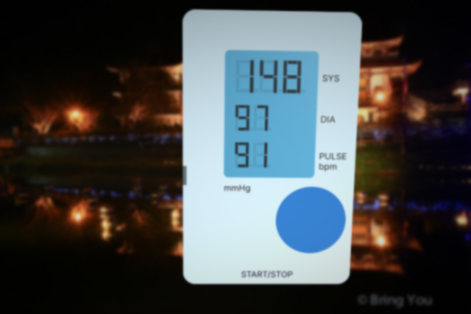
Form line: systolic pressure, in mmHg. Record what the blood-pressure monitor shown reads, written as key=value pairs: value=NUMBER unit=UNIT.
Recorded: value=148 unit=mmHg
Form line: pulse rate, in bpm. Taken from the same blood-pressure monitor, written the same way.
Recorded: value=91 unit=bpm
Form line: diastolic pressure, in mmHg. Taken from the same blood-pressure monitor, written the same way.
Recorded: value=97 unit=mmHg
